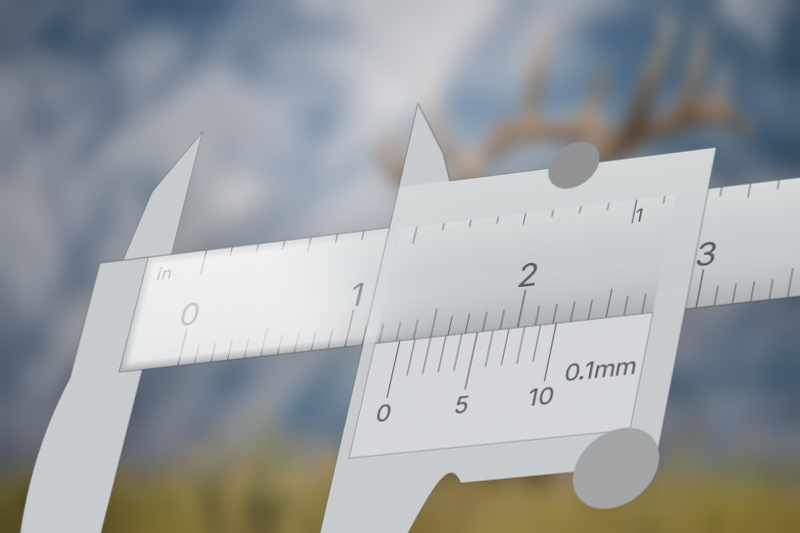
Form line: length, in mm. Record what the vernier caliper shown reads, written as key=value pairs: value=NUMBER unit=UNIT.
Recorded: value=13.2 unit=mm
